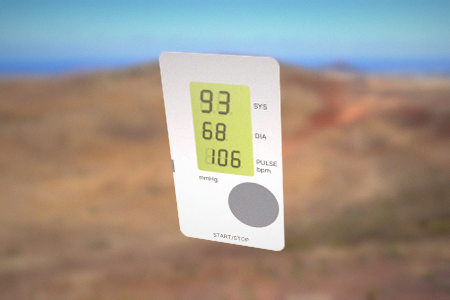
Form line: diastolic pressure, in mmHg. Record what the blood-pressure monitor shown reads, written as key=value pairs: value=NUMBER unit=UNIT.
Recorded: value=68 unit=mmHg
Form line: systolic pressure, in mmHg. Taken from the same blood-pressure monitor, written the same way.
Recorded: value=93 unit=mmHg
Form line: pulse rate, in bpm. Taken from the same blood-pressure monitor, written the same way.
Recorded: value=106 unit=bpm
